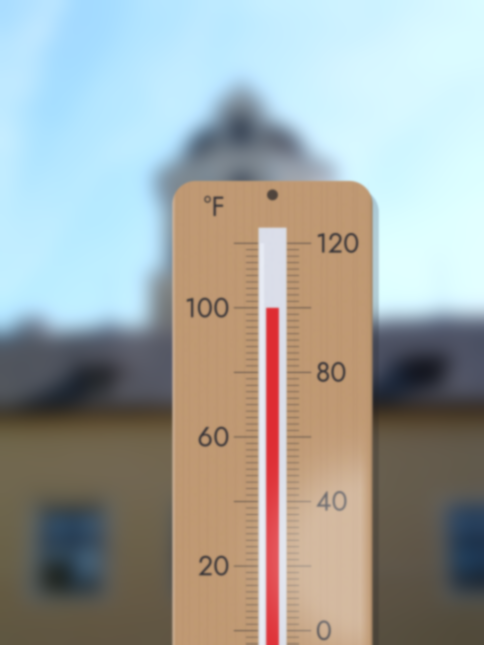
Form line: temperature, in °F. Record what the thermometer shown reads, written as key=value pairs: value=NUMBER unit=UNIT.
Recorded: value=100 unit=°F
